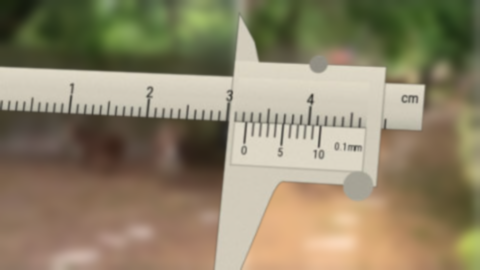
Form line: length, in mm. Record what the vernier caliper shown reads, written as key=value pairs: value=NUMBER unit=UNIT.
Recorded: value=32.4 unit=mm
